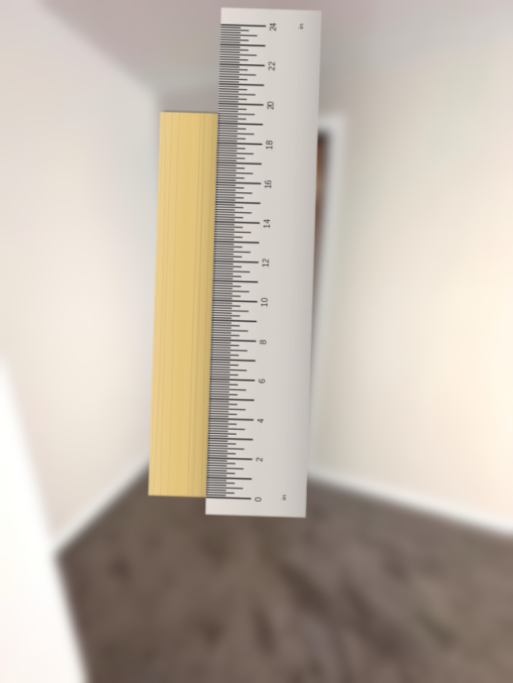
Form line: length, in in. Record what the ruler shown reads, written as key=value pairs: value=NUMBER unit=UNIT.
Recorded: value=19.5 unit=in
